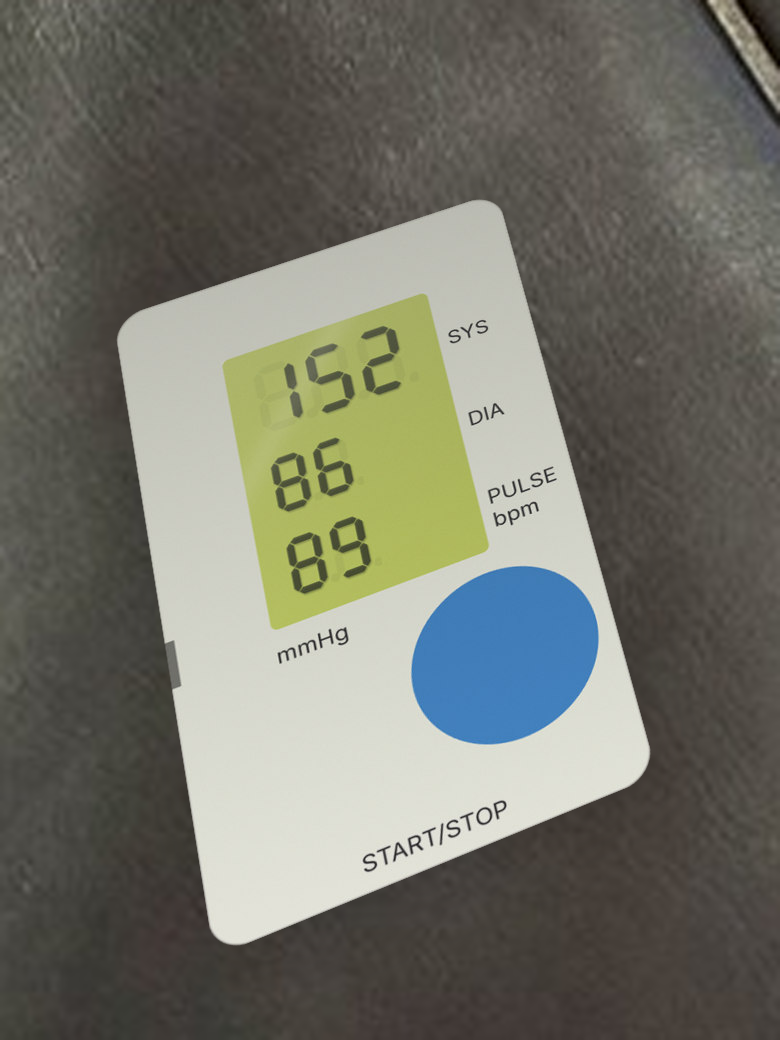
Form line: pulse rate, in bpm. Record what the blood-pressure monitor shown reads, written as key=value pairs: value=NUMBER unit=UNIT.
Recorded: value=89 unit=bpm
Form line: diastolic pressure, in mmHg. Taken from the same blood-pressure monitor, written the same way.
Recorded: value=86 unit=mmHg
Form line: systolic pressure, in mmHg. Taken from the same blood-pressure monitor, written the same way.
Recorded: value=152 unit=mmHg
